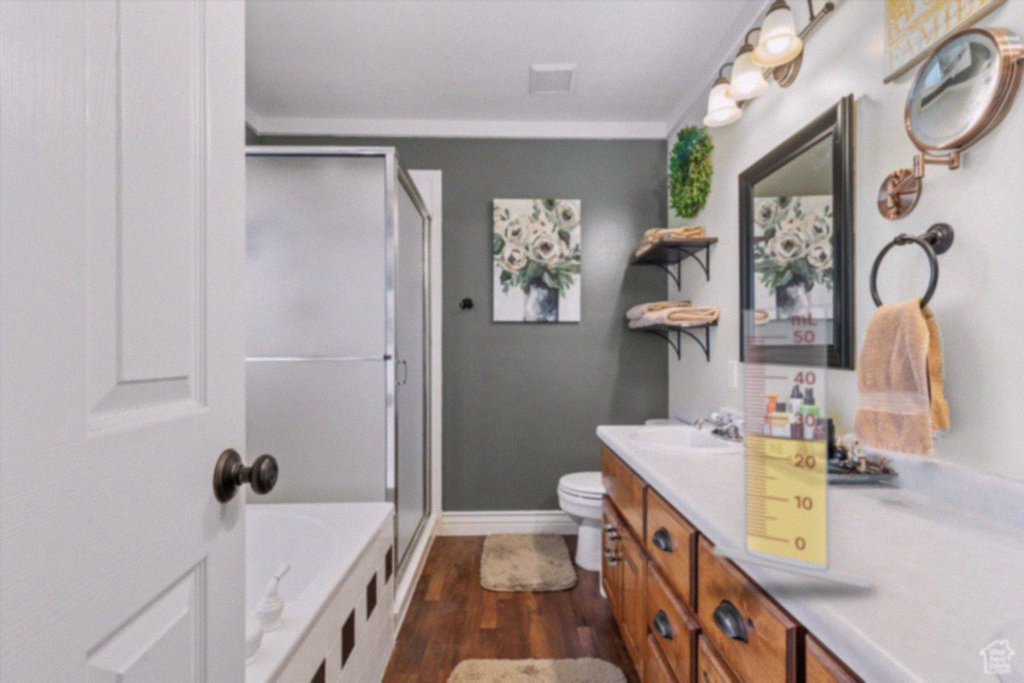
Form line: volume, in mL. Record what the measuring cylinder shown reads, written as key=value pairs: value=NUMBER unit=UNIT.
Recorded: value=25 unit=mL
